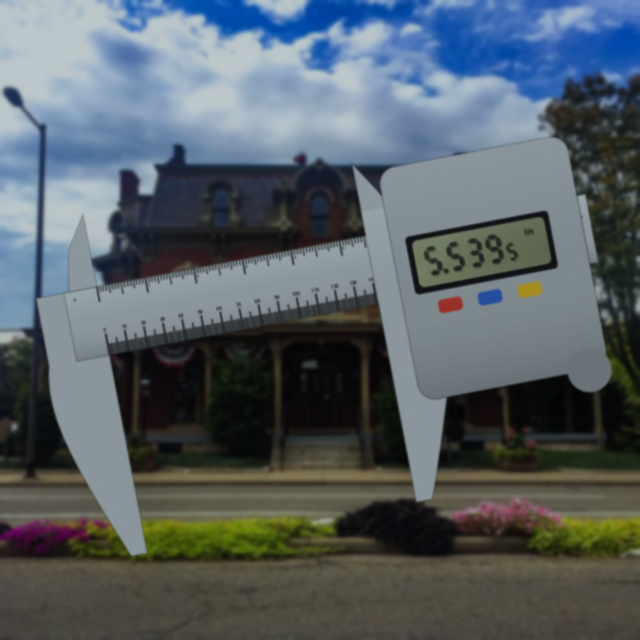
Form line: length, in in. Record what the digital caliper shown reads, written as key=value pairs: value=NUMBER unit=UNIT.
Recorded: value=5.5395 unit=in
